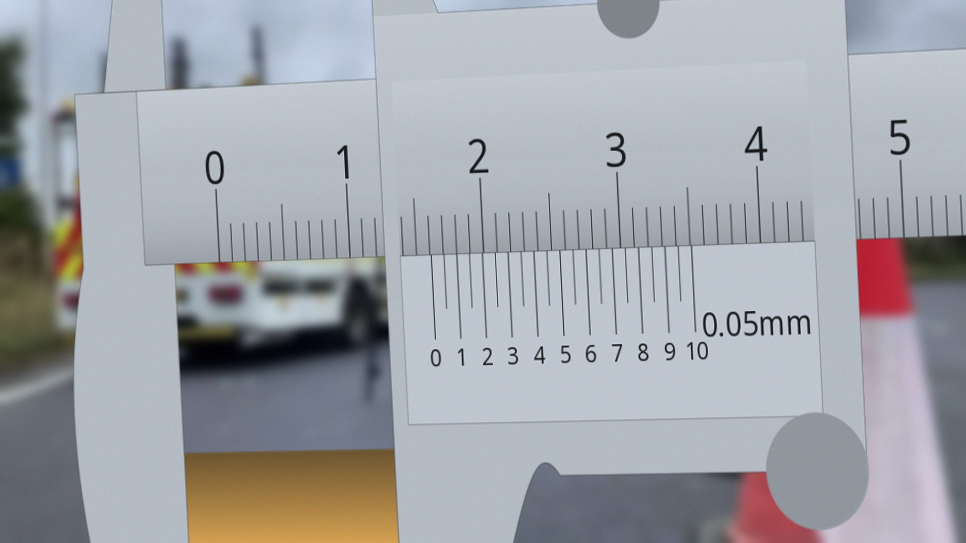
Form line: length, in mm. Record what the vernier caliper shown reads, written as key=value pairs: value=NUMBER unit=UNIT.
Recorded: value=16.1 unit=mm
